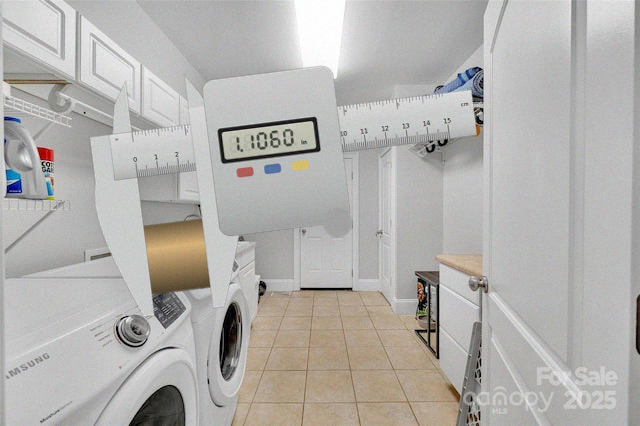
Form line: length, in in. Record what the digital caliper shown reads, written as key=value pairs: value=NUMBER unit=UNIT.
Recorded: value=1.1060 unit=in
